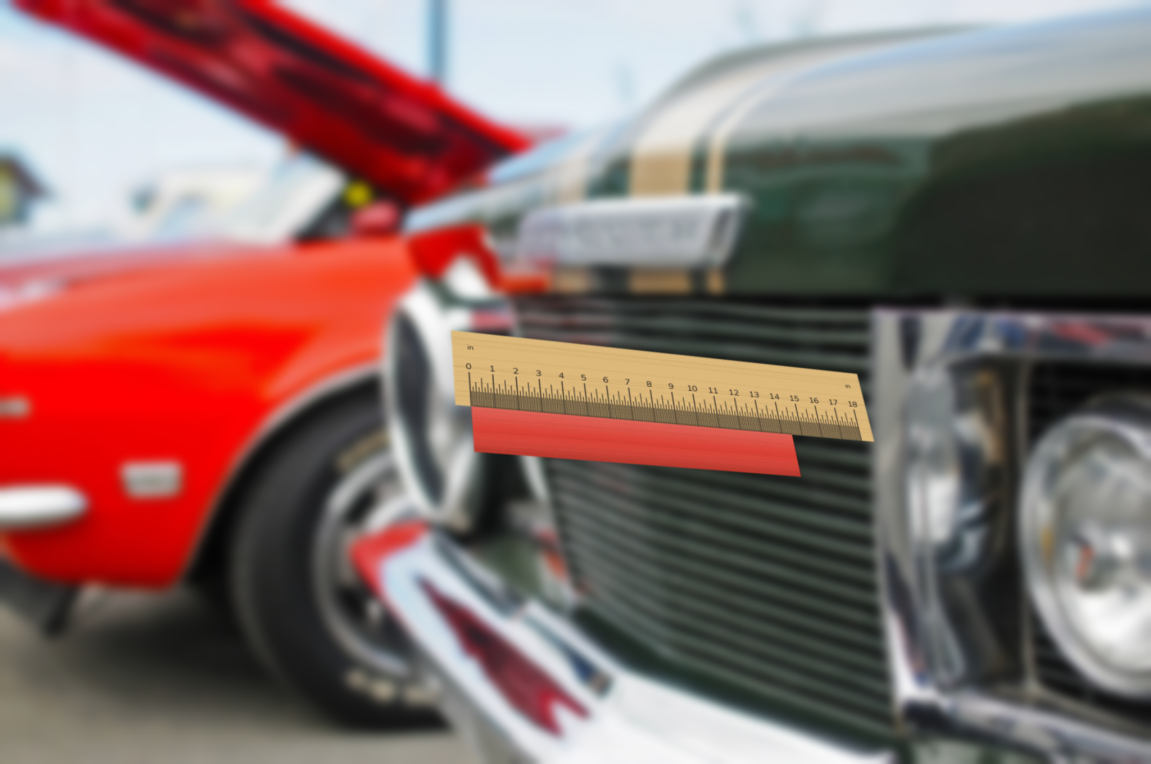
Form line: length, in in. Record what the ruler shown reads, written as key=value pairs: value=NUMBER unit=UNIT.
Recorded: value=14.5 unit=in
